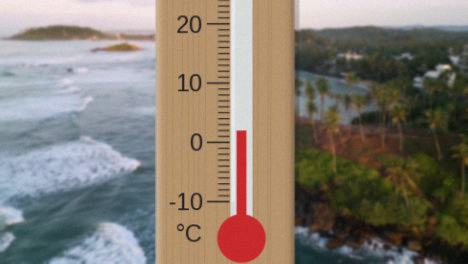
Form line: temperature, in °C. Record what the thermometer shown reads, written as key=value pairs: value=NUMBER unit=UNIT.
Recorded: value=2 unit=°C
